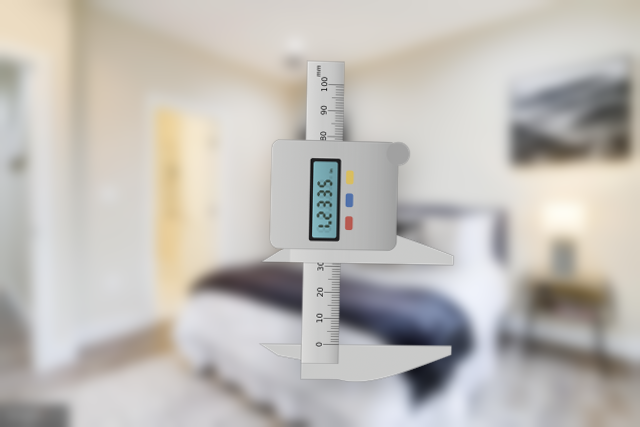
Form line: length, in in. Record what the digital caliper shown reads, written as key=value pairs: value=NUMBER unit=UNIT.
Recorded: value=1.2335 unit=in
